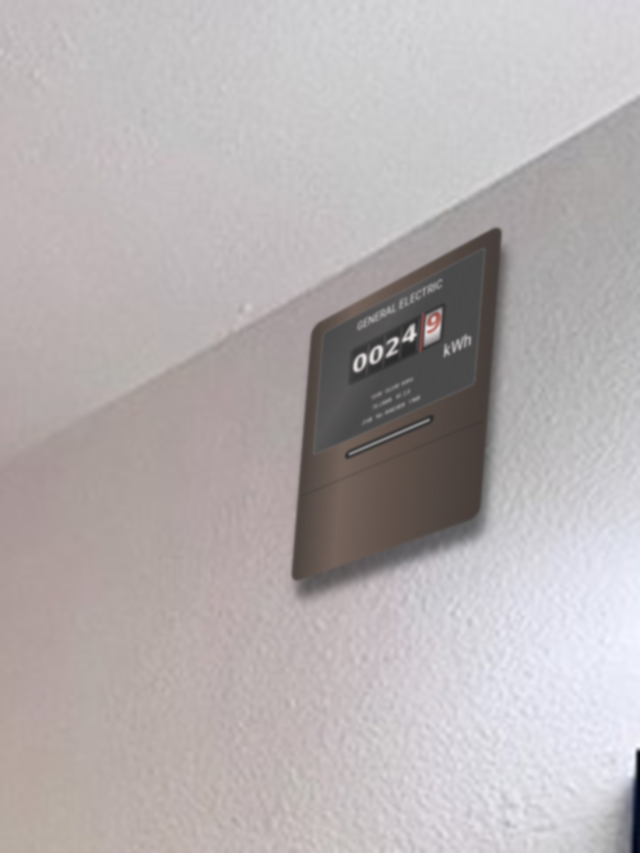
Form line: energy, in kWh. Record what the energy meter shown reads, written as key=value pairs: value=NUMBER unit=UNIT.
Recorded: value=24.9 unit=kWh
